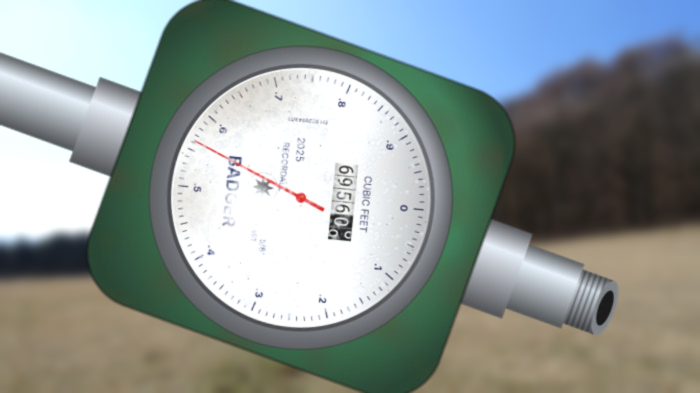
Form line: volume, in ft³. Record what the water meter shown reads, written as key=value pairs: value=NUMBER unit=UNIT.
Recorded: value=695608.56 unit=ft³
